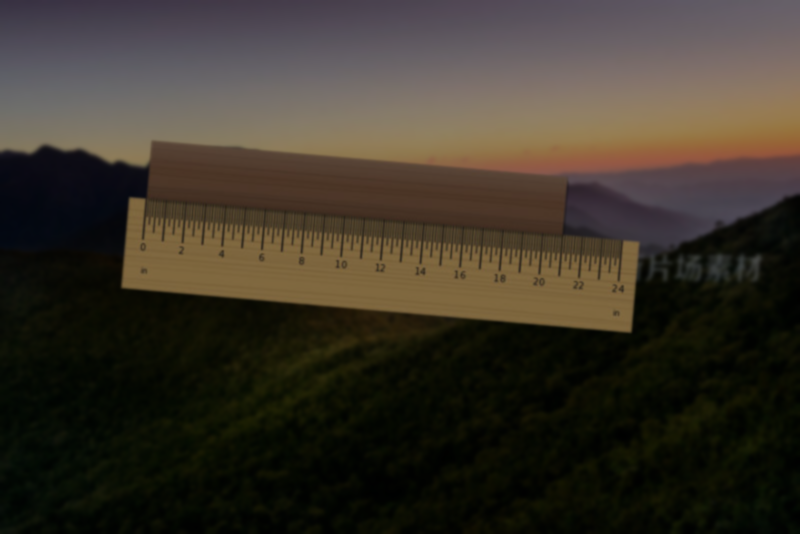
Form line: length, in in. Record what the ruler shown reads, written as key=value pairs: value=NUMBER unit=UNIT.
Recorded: value=21 unit=in
